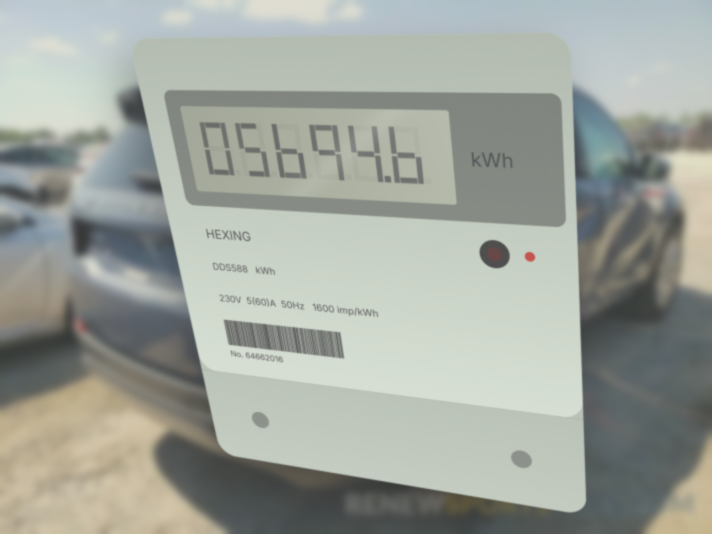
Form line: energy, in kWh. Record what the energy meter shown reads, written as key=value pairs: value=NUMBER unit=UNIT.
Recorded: value=5694.6 unit=kWh
